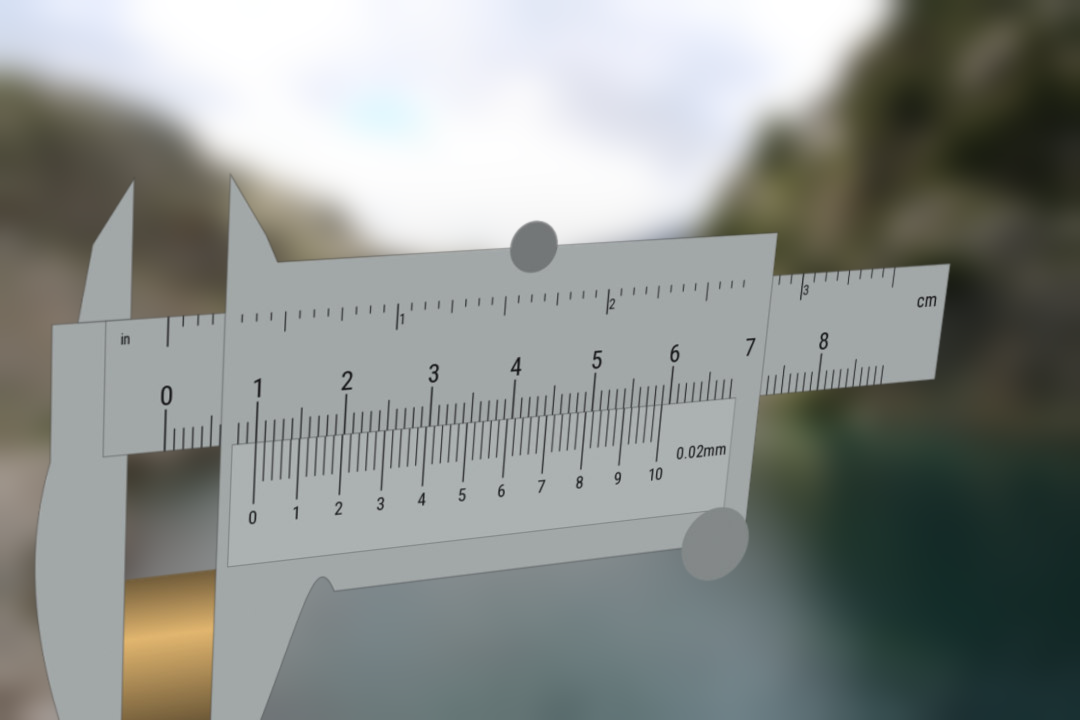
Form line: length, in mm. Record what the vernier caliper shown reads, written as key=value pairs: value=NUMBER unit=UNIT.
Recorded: value=10.0 unit=mm
